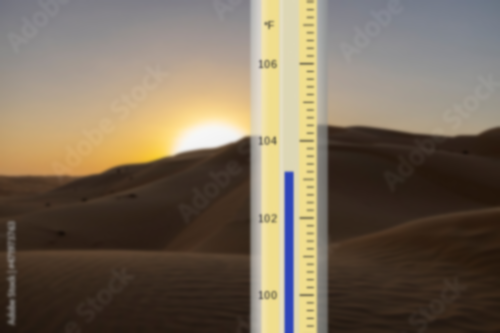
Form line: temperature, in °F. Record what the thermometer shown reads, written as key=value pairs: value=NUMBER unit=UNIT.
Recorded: value=103.2 unit=°F
